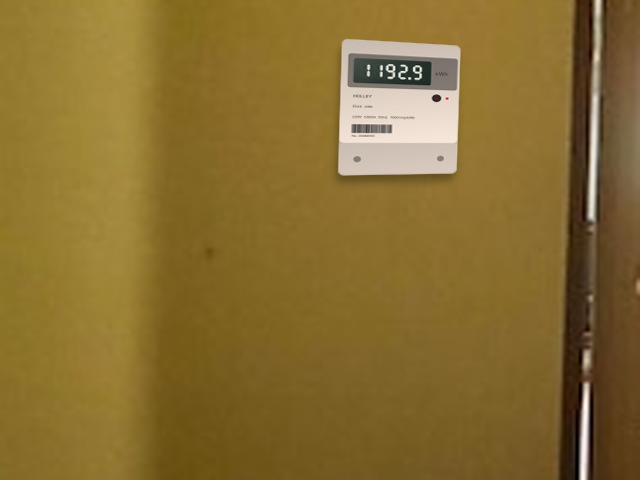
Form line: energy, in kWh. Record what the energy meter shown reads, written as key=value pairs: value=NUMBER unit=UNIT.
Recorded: value=1192.9 unit=kWh
